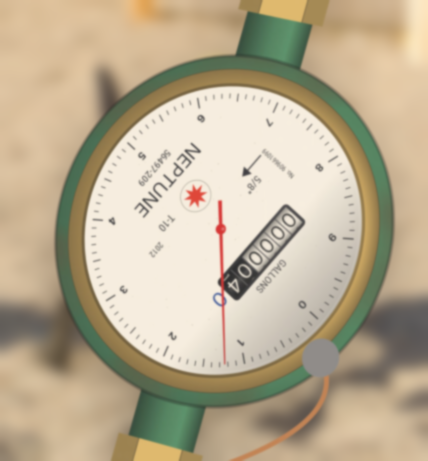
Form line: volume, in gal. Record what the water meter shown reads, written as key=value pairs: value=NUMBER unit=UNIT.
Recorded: value=41.2 unit=gal
